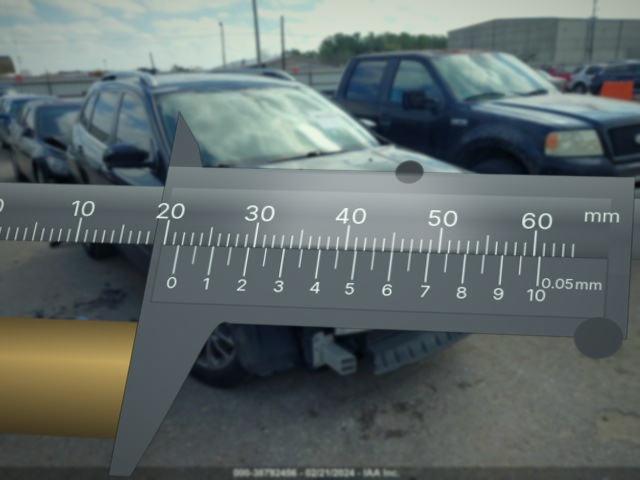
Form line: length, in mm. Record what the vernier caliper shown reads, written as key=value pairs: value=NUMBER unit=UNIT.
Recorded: value=21.6 unit=mm
